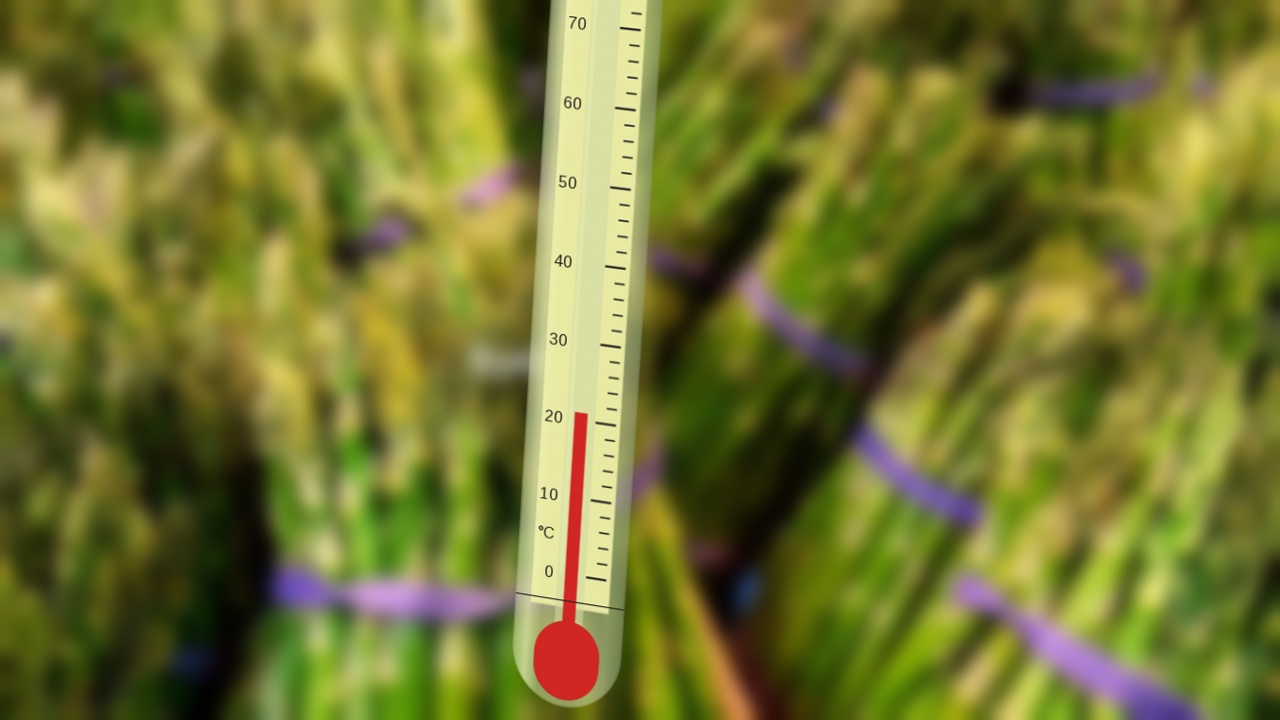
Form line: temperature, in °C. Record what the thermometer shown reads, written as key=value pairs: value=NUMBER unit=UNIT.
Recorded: value=21 unit=°C
